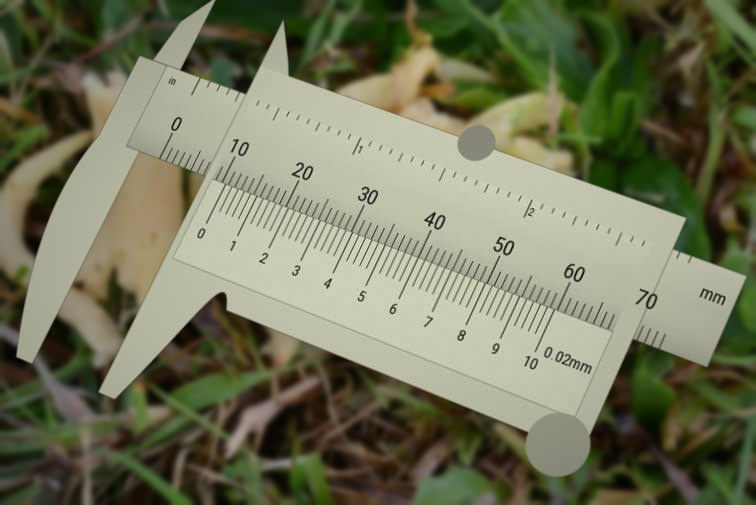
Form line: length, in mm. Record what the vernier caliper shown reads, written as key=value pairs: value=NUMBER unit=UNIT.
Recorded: value=10.6 unit=mm
